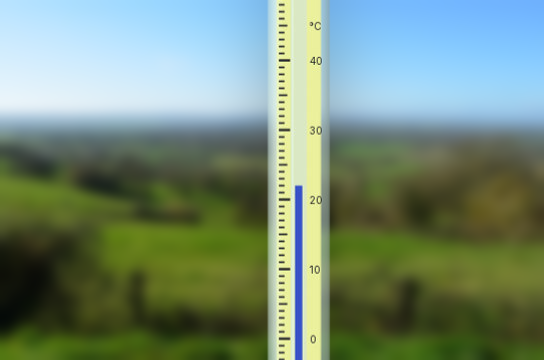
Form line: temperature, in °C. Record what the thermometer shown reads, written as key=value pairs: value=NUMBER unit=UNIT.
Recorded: value=22 unit=°C
